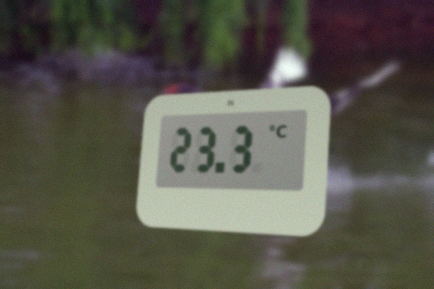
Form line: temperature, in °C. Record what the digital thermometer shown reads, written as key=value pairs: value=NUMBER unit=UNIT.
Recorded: value=23.3 unit=°C
